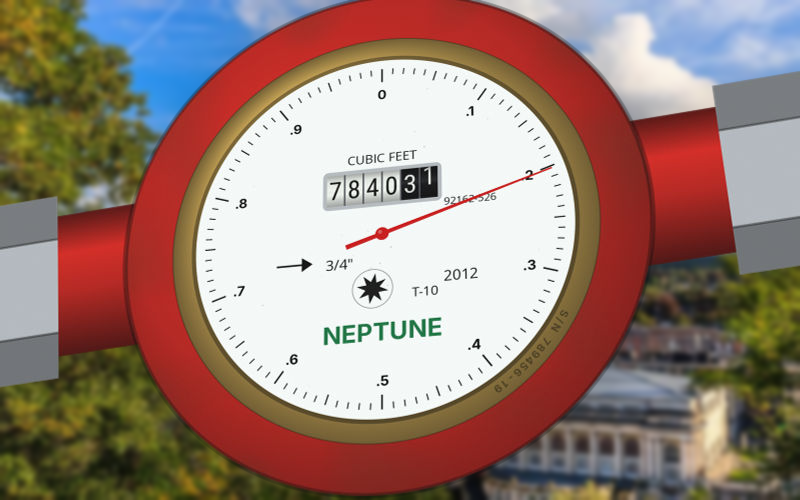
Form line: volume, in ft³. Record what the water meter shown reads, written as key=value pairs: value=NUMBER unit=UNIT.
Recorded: value=784031.20 unit=ft³
